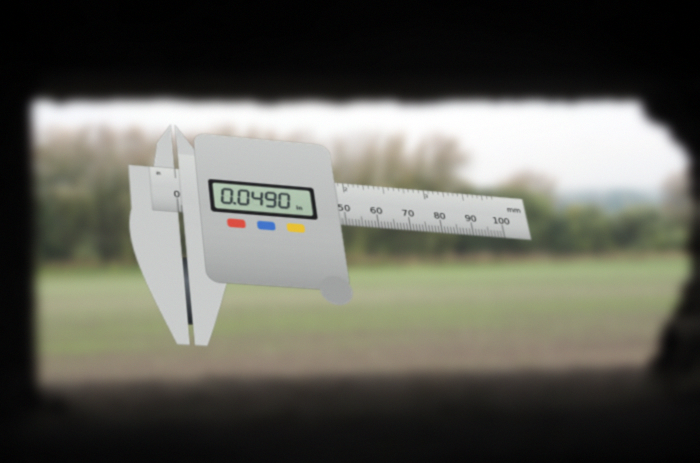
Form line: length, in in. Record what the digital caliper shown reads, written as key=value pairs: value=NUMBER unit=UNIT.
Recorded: value=0.0490 unit=in
